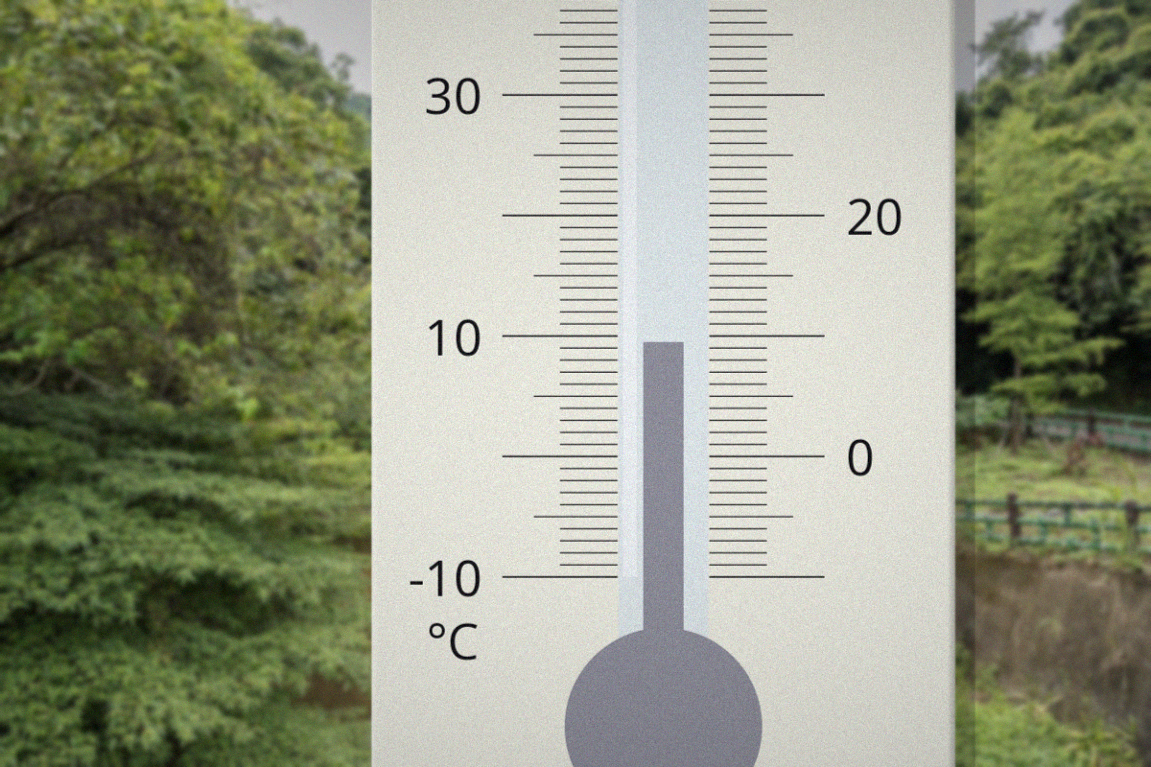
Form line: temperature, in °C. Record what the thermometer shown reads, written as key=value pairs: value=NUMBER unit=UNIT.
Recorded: value=9.5 unit=°C
